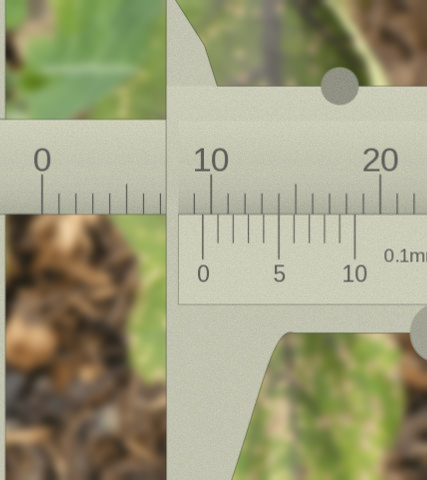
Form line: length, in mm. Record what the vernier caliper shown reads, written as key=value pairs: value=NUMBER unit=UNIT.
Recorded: value=9.5 unit=mm
